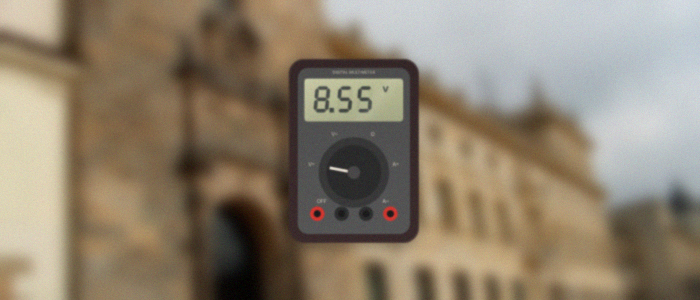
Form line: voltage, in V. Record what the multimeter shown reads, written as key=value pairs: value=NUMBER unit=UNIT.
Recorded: value=8.55 unit=V
